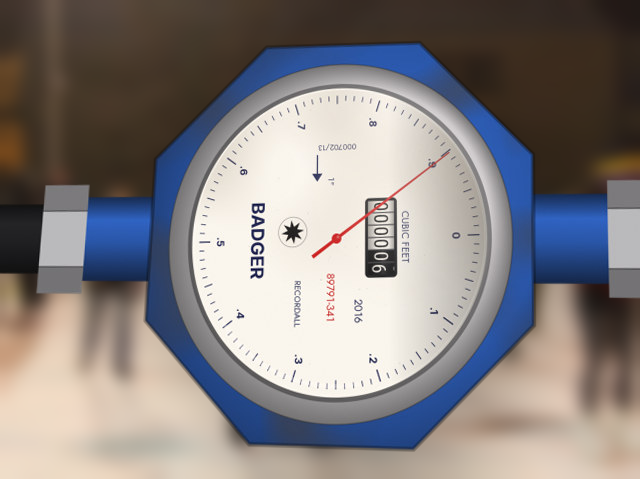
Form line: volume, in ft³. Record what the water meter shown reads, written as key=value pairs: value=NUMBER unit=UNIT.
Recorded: value=5.90 unit=ft³
